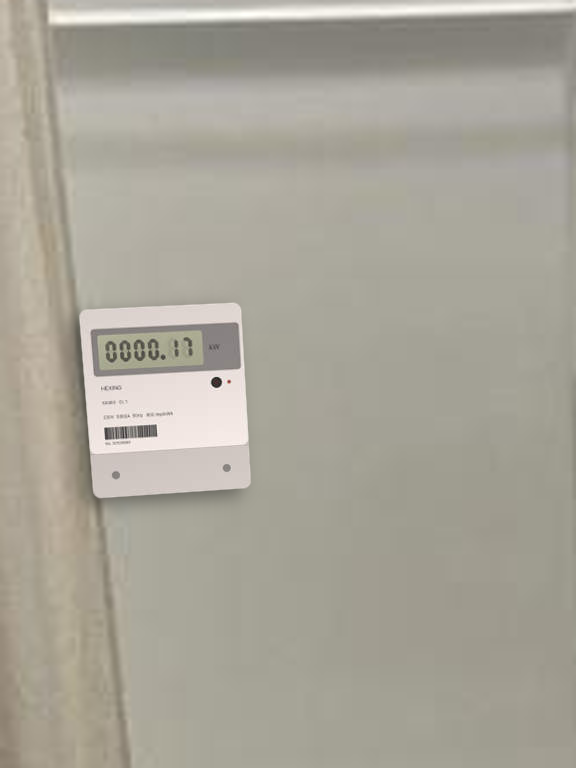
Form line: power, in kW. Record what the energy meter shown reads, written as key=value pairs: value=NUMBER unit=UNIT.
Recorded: value=0.17 unit=kW
